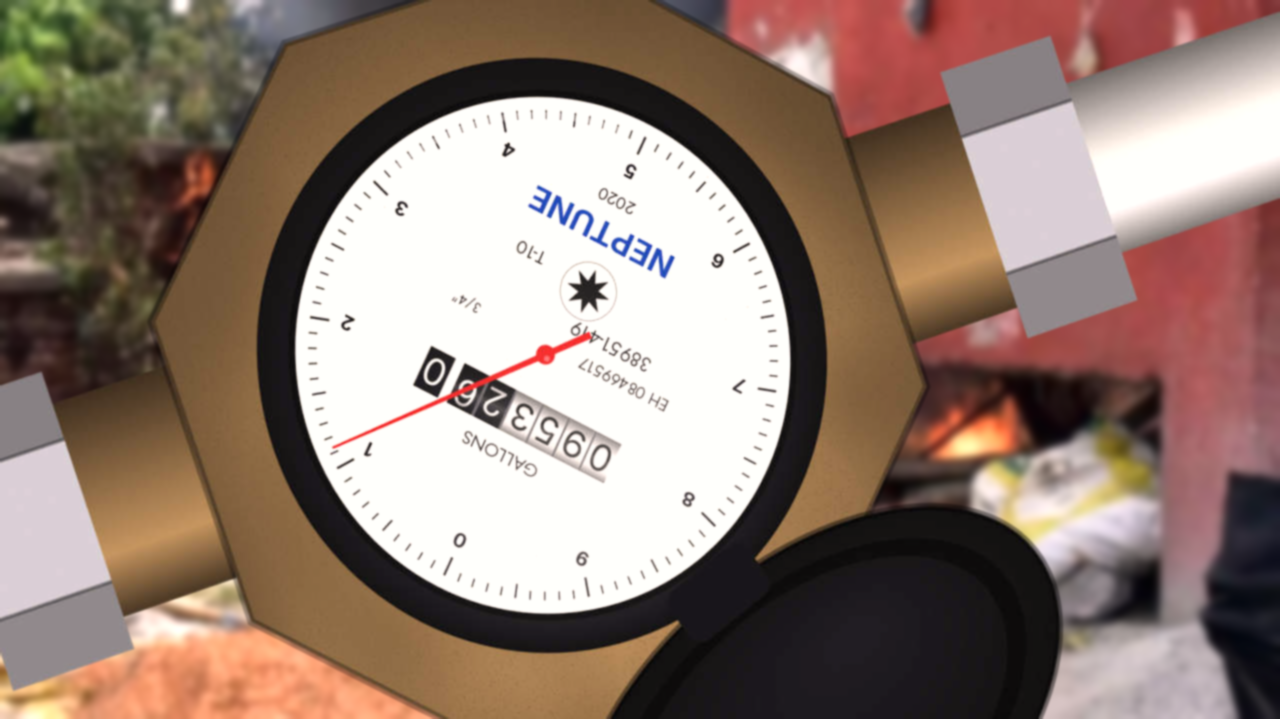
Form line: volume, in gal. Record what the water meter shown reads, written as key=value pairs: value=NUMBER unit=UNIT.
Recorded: value=953261.1 unit=gal
